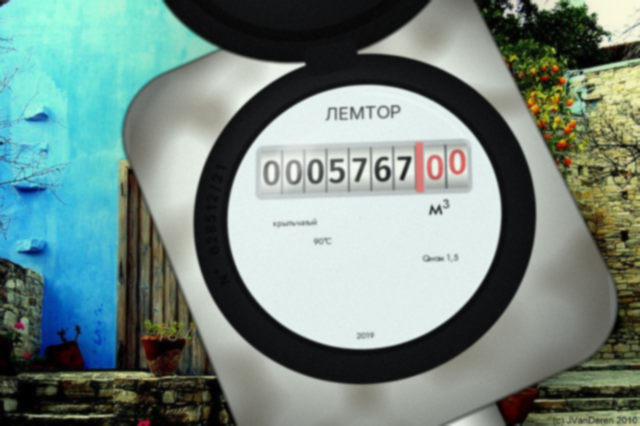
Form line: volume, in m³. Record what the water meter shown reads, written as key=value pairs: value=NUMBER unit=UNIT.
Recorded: value=5767.00 unit=m³
